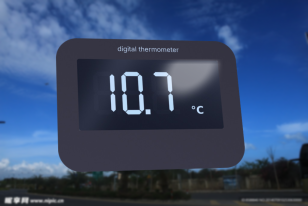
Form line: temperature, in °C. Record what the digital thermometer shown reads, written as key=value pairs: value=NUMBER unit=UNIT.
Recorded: value=10.7 unit=°C
